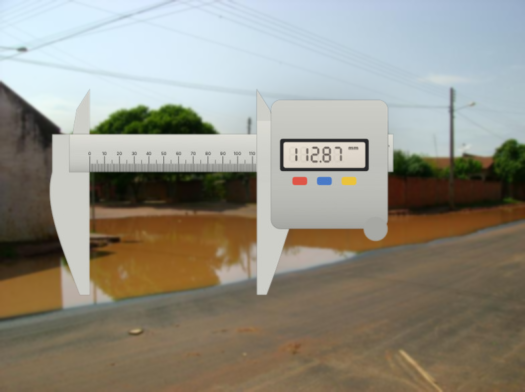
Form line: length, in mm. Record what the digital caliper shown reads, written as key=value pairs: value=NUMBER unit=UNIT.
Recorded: value=112.87 unit=mm
